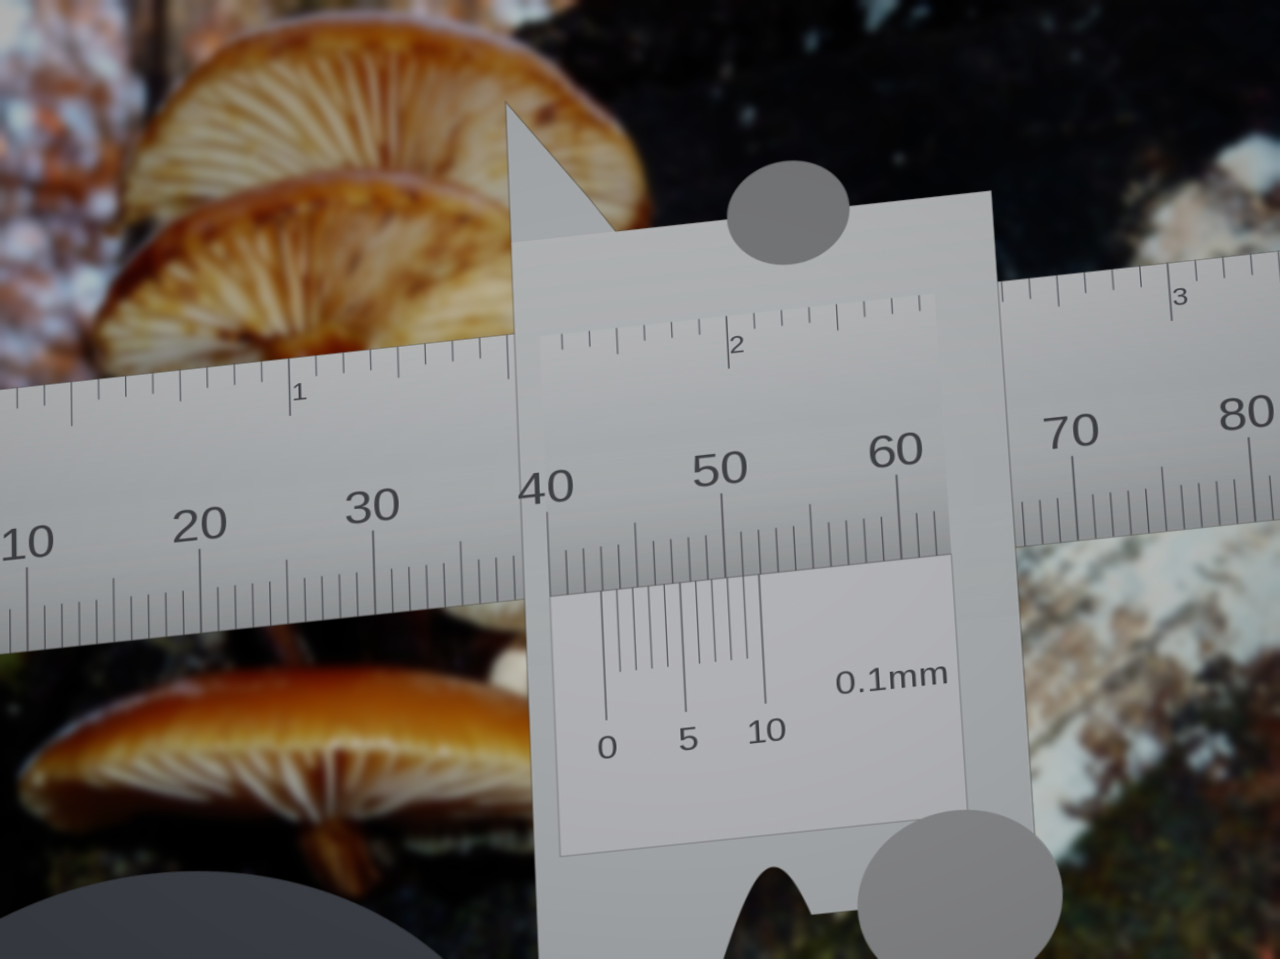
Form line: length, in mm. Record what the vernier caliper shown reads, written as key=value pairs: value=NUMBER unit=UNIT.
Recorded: value=42.9 unit=mm
